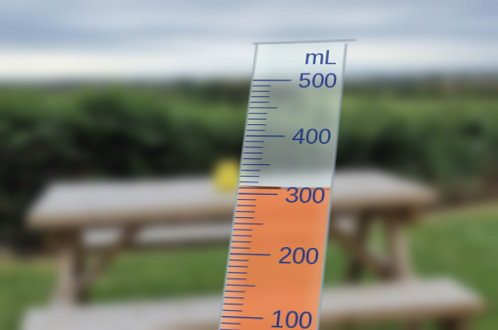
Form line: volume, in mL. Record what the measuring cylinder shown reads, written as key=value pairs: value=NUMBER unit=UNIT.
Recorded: value=310 unit=mL
